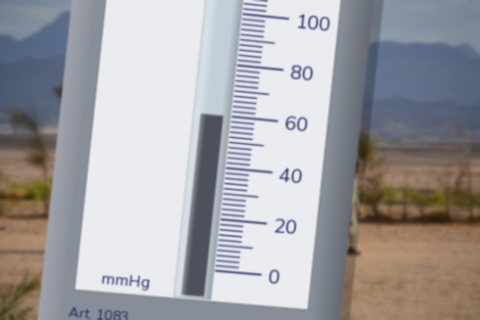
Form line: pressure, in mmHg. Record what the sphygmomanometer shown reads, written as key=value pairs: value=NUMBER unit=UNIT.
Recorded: value=60 unit=mmHg
